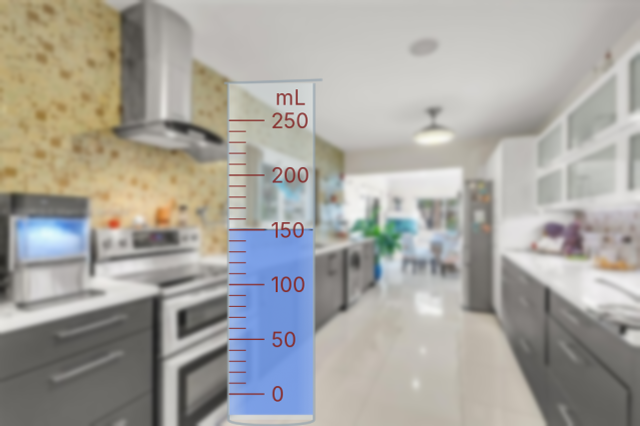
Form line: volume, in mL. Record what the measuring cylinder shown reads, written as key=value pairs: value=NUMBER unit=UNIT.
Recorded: value=150 unit=mL
